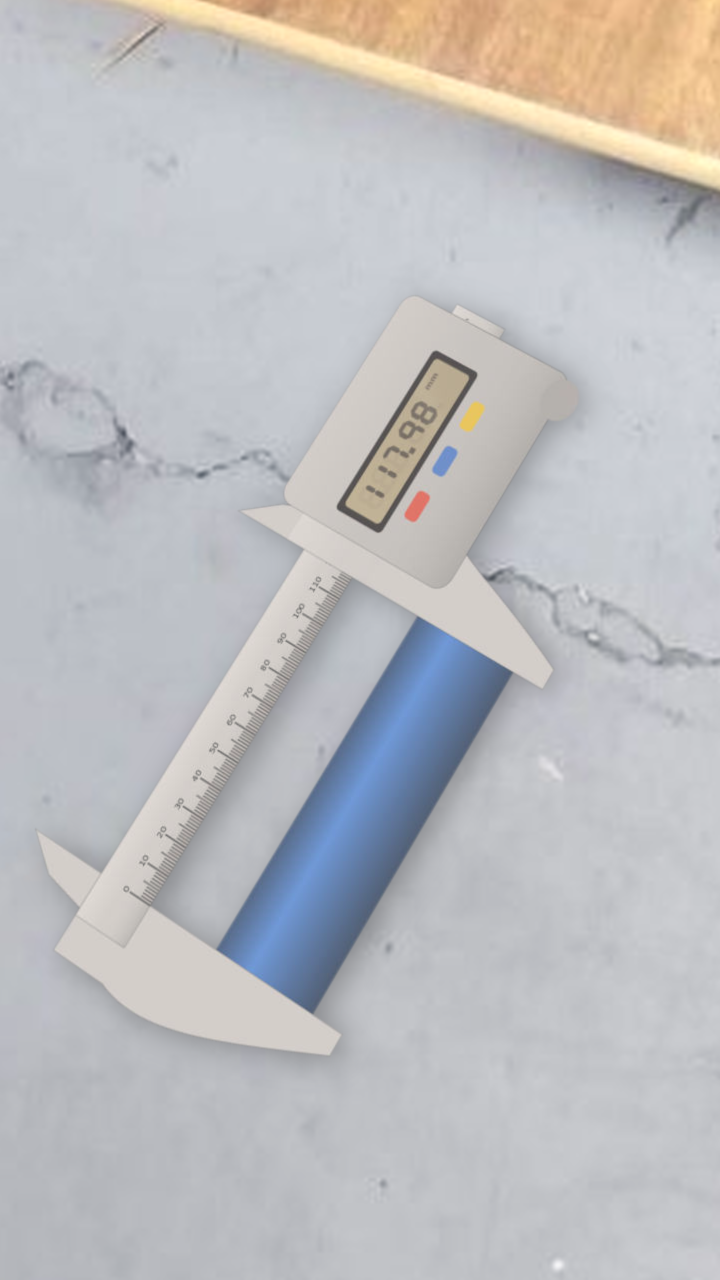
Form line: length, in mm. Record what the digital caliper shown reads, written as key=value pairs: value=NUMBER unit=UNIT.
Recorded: value=117.98 unit=mm
